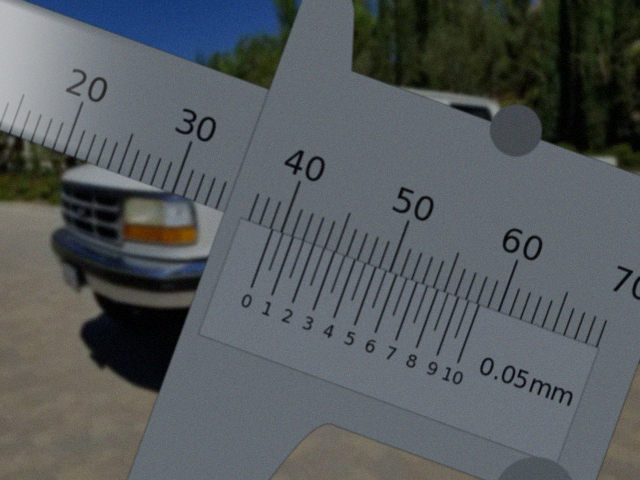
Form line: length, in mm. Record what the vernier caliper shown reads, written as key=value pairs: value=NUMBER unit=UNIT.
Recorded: value=39.2 unit=mm
